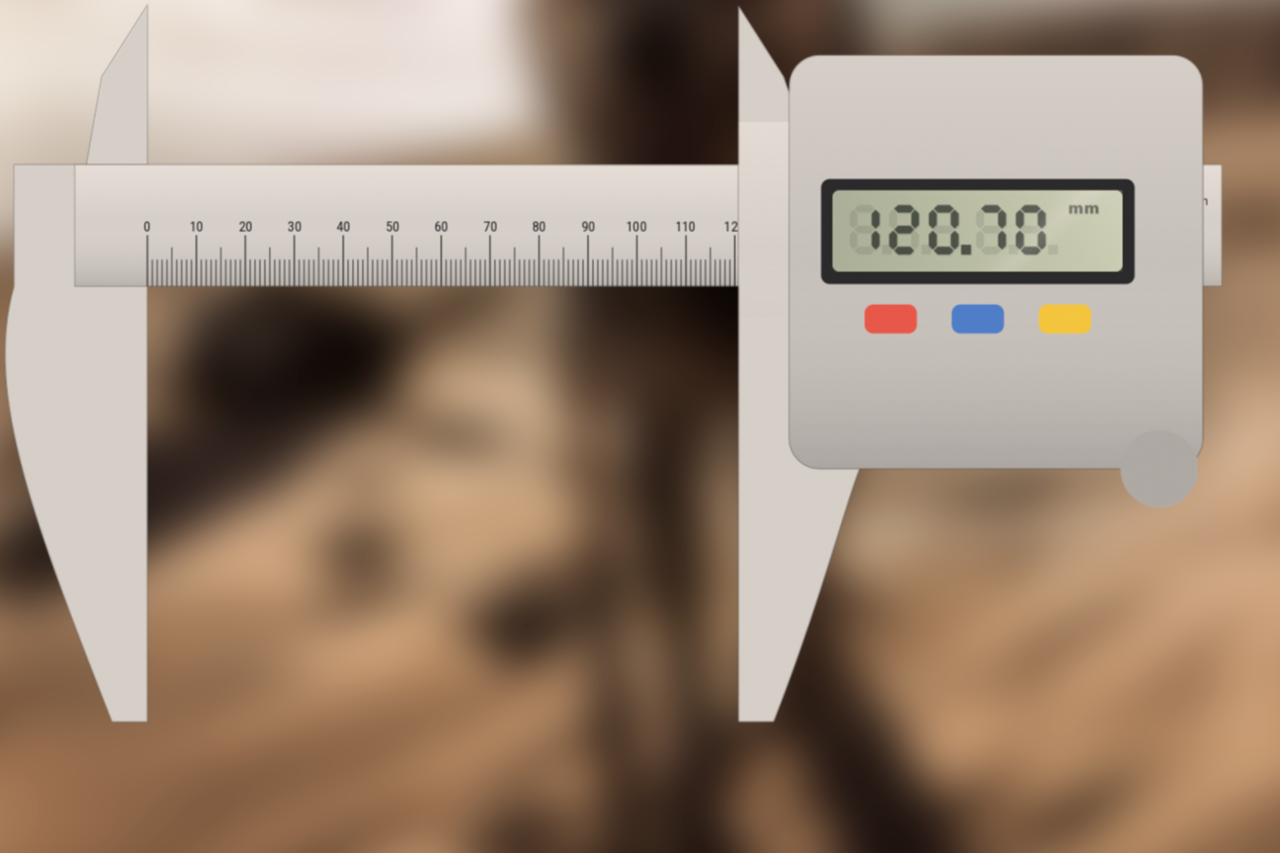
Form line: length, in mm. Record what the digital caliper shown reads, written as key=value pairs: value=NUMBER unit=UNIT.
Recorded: value=120.70 unit=mm
